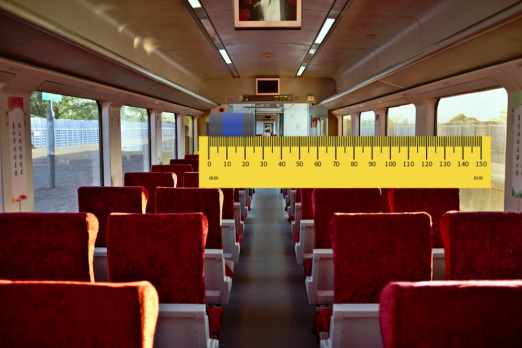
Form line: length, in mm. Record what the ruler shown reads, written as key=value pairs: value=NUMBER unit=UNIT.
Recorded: value=25 unit=mm
